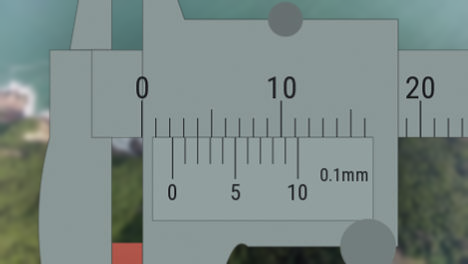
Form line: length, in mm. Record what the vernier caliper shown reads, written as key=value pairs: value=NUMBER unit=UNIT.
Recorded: value=2.2 unit=mm
